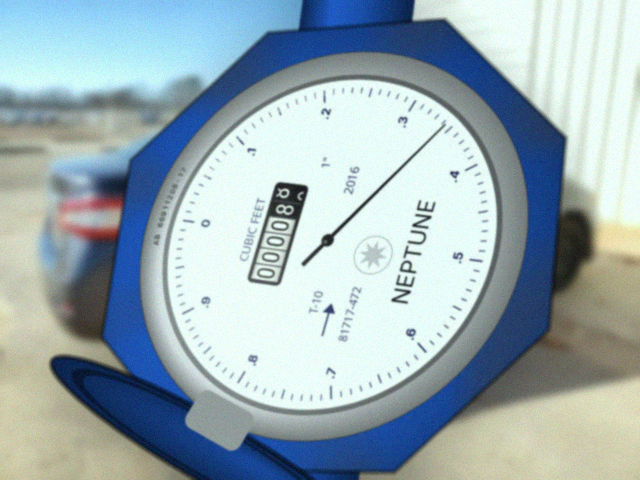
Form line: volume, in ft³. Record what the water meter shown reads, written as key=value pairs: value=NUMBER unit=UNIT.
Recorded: value=88.34 unit=ft³
